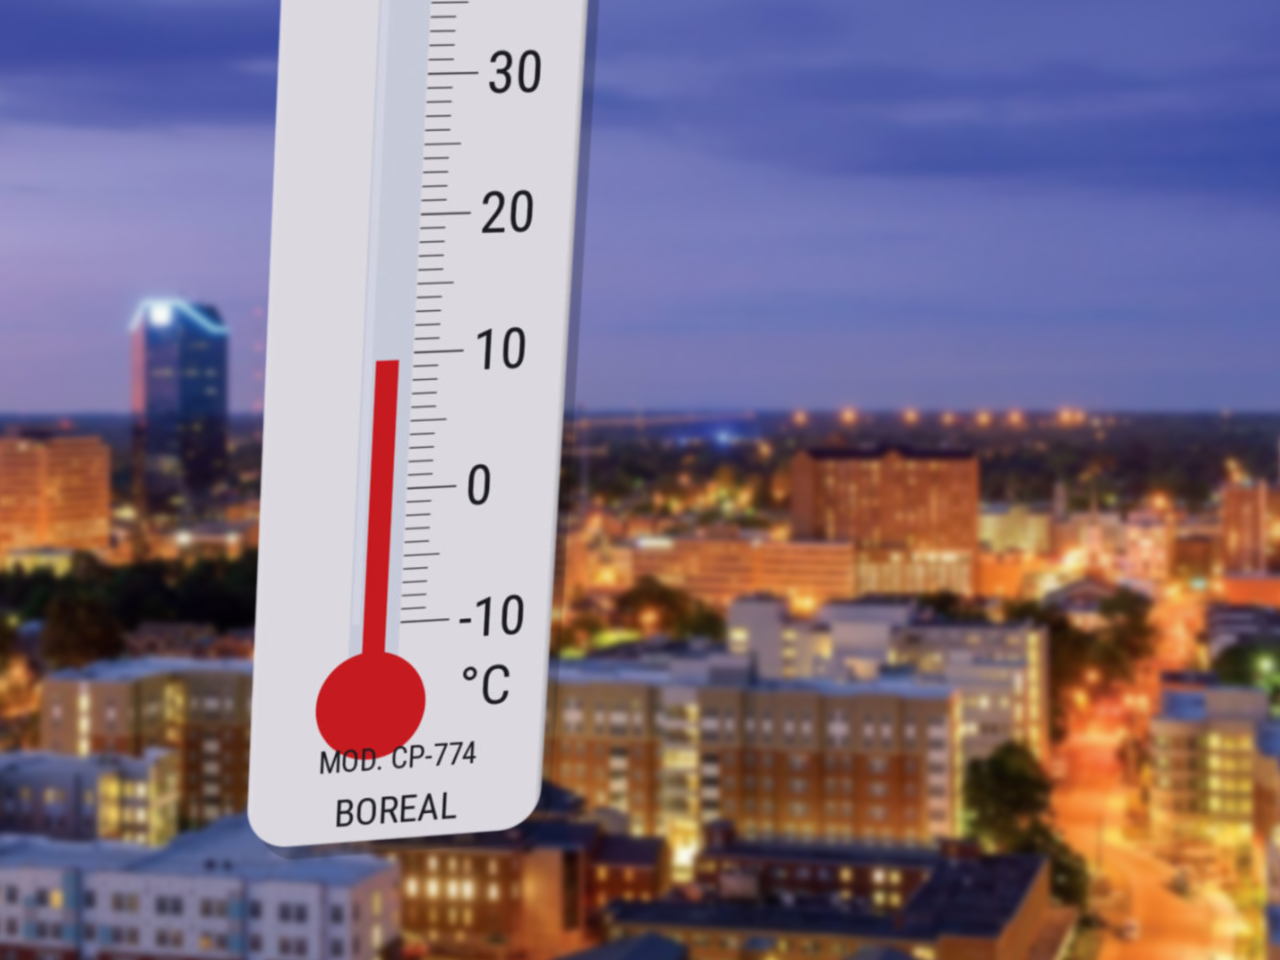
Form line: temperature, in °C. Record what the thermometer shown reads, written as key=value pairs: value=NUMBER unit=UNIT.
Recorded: value=9.5 unit=°C
